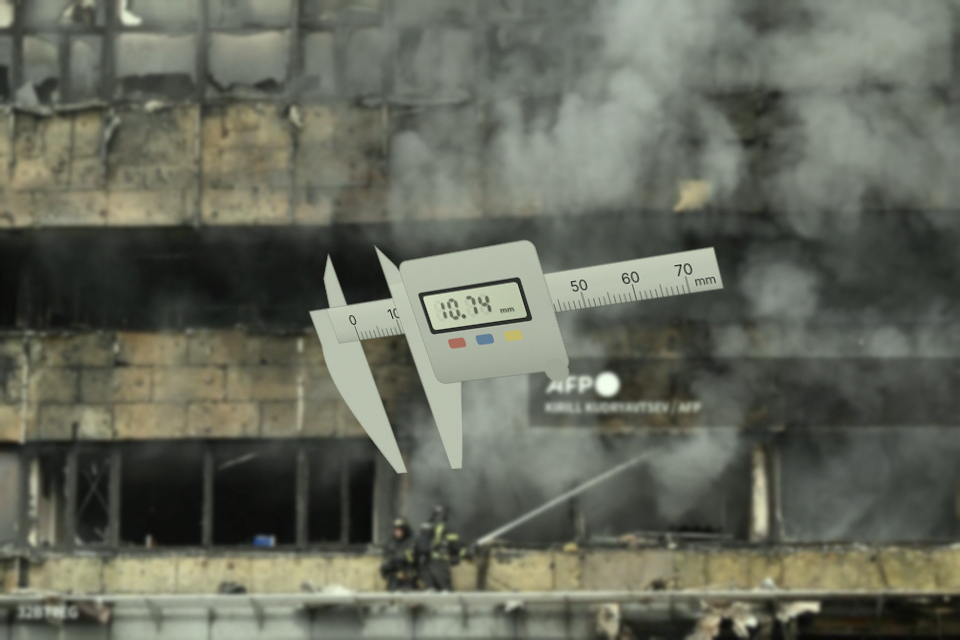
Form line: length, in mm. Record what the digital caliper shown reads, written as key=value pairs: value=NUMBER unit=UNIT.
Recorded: value=10.74 unit=mm
